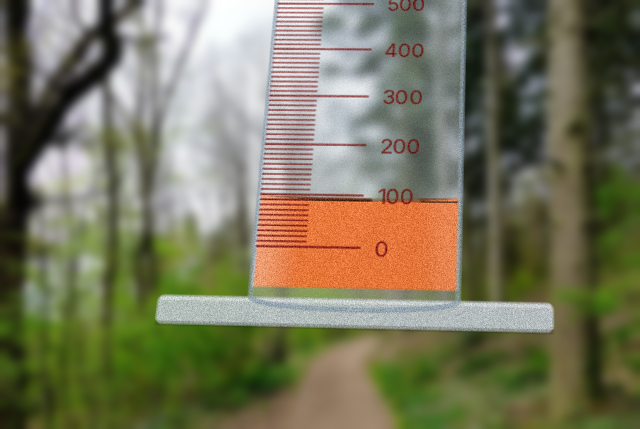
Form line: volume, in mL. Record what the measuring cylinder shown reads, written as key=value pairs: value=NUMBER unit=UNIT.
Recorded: value=90 unit=mL
